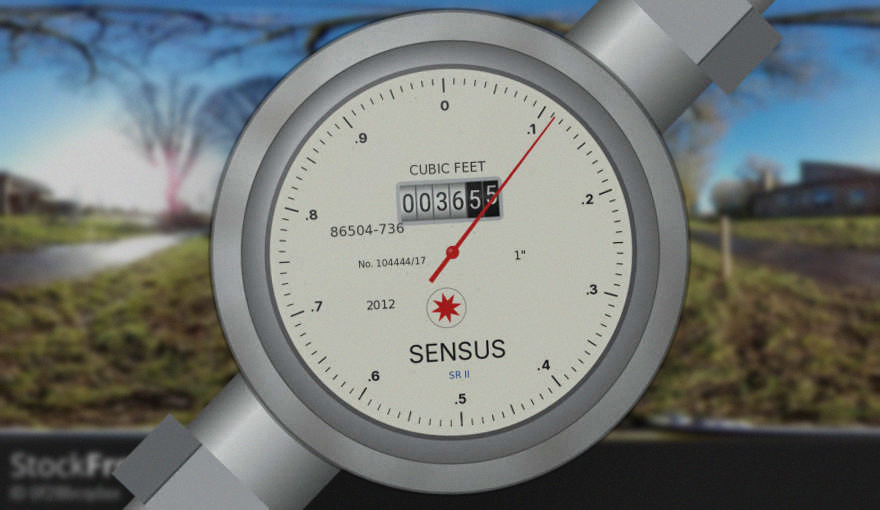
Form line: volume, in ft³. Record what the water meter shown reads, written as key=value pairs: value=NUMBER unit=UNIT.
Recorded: value=3655.11 unit=ft³
